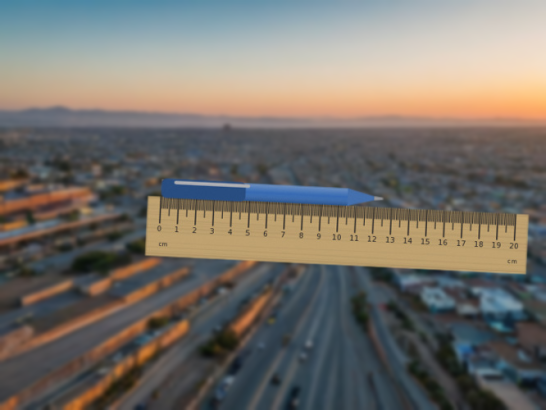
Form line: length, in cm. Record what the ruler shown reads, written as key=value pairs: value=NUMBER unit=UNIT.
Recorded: value=12.5 unit=cm
